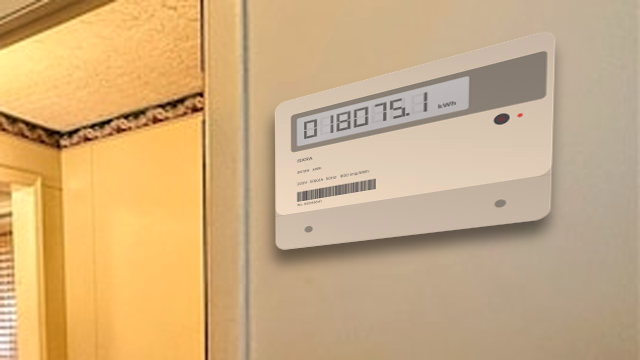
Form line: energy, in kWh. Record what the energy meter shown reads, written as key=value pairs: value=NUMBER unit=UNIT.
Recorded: value=18075.1 unit=kWh
